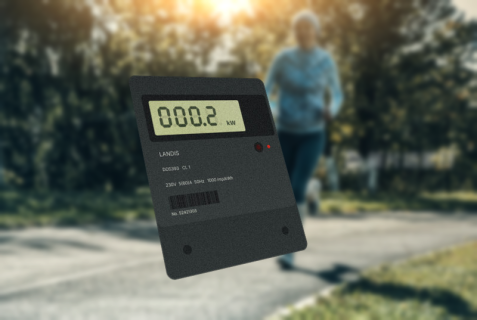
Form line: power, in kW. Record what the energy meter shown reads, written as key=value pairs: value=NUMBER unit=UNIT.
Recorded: value=0.2 unit=kW
